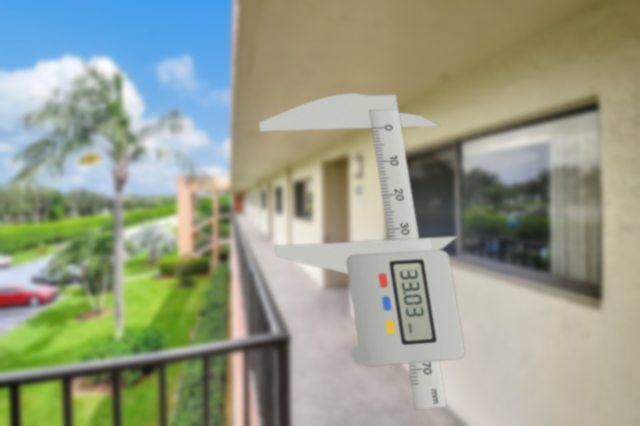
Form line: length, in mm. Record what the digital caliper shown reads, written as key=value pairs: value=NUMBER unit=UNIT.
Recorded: value=33.03 unit=mm
